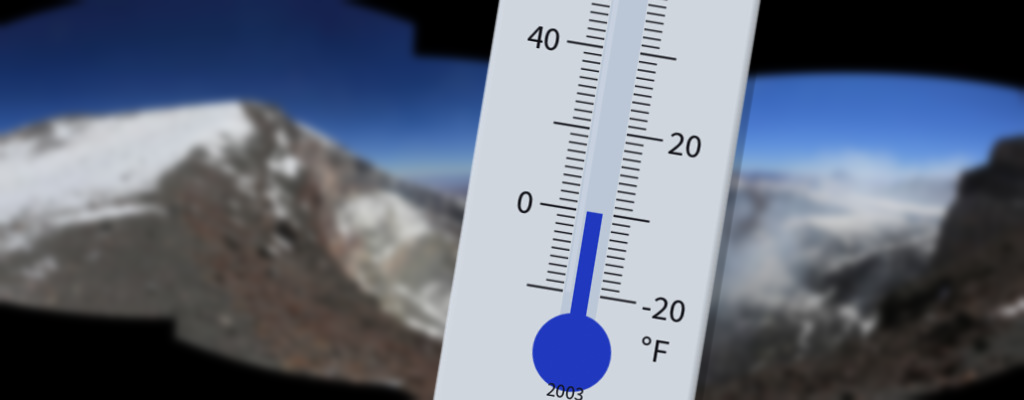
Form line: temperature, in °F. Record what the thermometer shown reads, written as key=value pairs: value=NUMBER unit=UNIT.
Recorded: value=0 unit=°F
